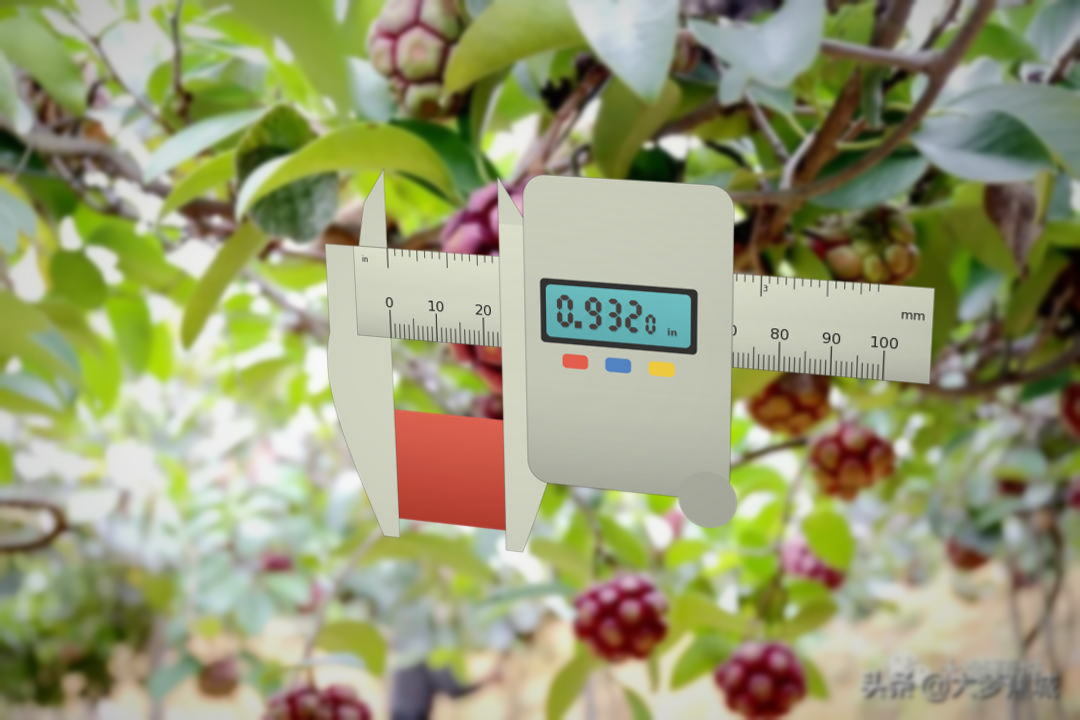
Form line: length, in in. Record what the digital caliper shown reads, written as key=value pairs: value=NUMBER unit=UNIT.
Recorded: value=0.9320 unit=in
